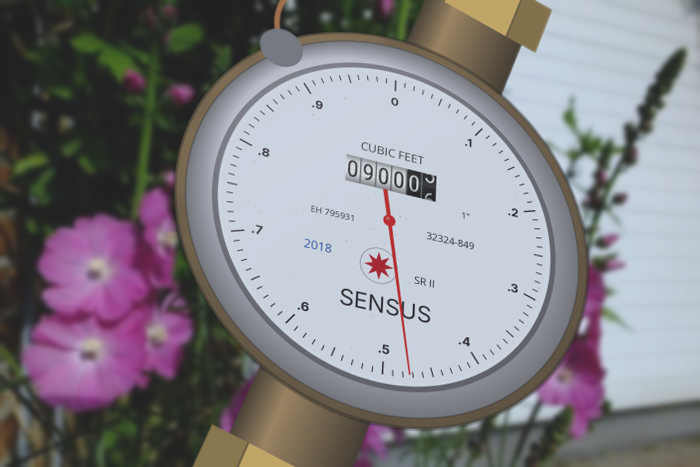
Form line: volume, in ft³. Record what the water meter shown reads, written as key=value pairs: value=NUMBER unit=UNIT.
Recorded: value=90005.47 unit=ft³
